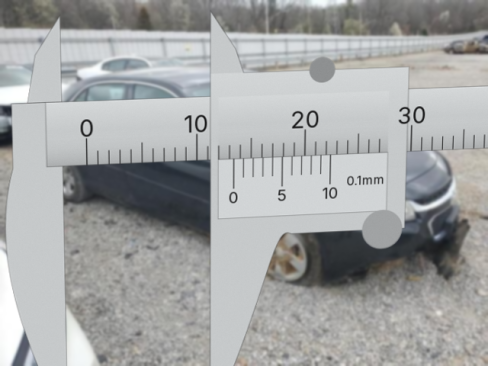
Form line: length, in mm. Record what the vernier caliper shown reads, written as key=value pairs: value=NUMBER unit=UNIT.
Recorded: value=13.4 unit=mm
